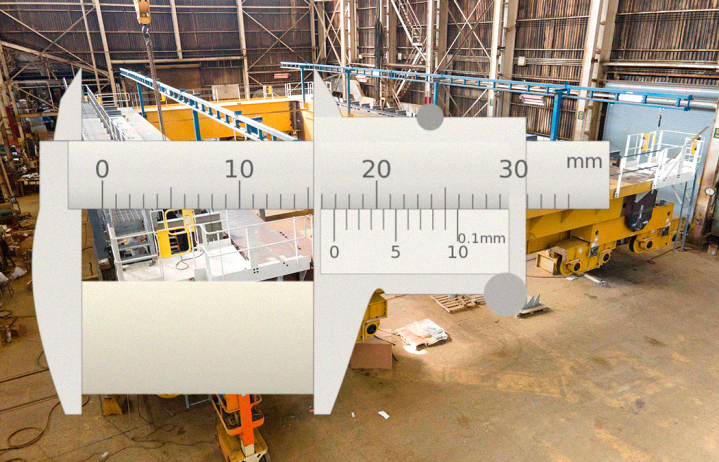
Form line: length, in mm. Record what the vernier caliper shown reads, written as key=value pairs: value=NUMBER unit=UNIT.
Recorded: value=16.9 unit=mm
